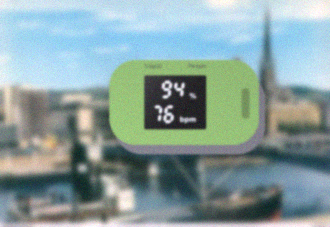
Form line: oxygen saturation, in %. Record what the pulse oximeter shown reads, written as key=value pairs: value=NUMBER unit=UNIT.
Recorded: value=94 unit=%
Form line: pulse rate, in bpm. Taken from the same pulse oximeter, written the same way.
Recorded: value=76 unit=bpm
